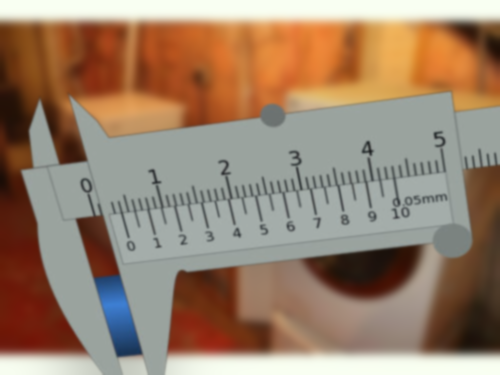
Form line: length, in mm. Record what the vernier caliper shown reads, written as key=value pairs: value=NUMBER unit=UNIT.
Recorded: value=4.0 unit=mm
